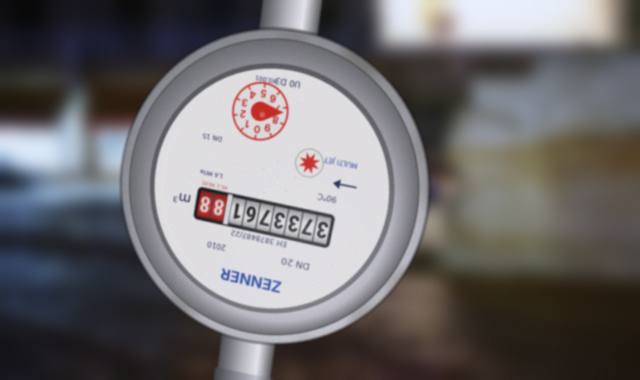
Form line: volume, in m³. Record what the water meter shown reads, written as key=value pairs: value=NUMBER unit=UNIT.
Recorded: value=3733761.887 unit=m³
